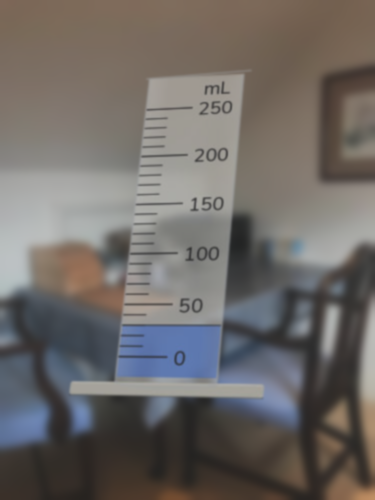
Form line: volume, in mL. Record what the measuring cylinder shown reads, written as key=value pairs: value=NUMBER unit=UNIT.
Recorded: value=30 unit=mL
